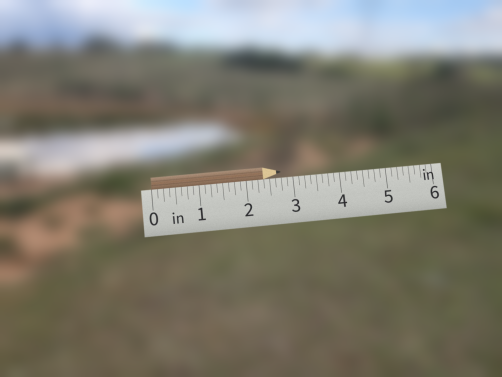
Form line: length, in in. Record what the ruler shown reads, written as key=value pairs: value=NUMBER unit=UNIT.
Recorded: value=2.75 unit=in
